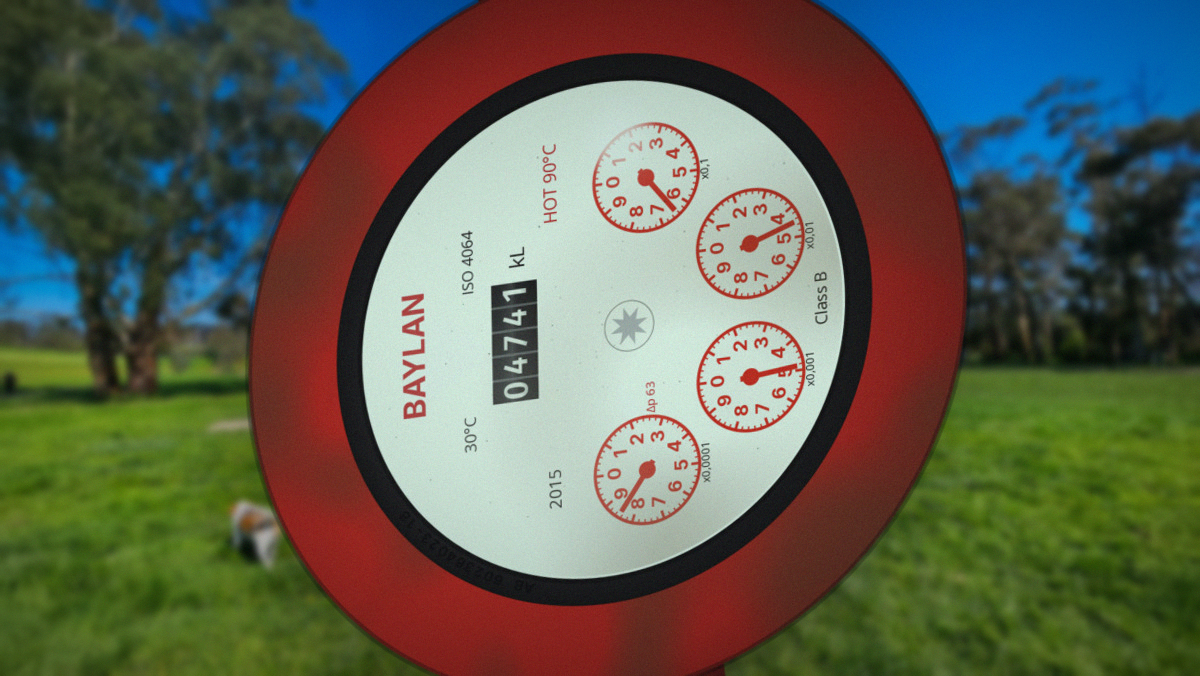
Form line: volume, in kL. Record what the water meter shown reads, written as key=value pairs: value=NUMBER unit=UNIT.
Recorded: value=4741.6448 unit=kL
